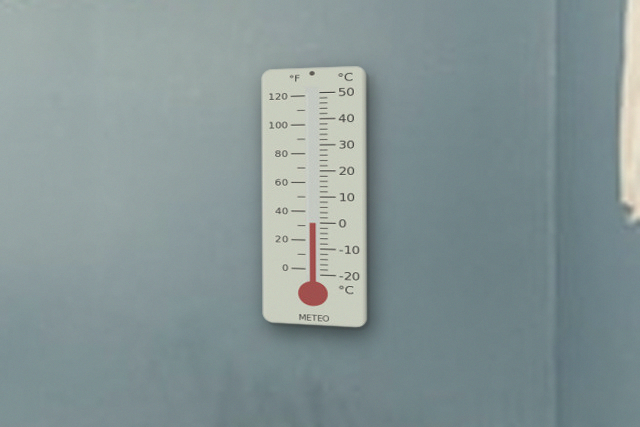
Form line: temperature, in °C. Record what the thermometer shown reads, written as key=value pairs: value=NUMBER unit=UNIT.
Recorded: value=0 unit=°C
